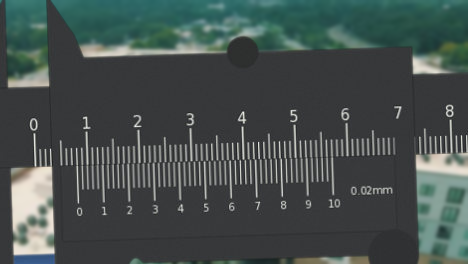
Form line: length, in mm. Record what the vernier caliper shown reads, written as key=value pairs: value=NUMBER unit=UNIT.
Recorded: value=8.0 unit=mm
